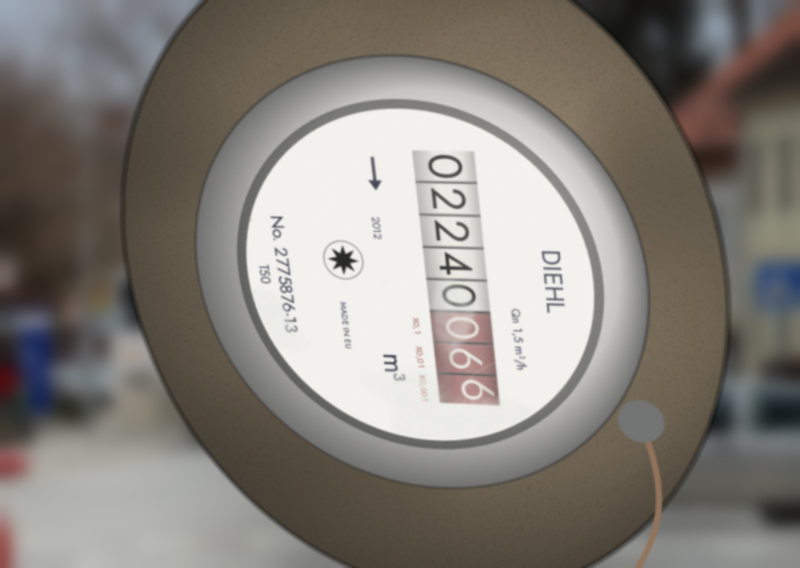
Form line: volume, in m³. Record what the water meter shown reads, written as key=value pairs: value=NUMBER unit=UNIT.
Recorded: value=2240.066 unit=m³
